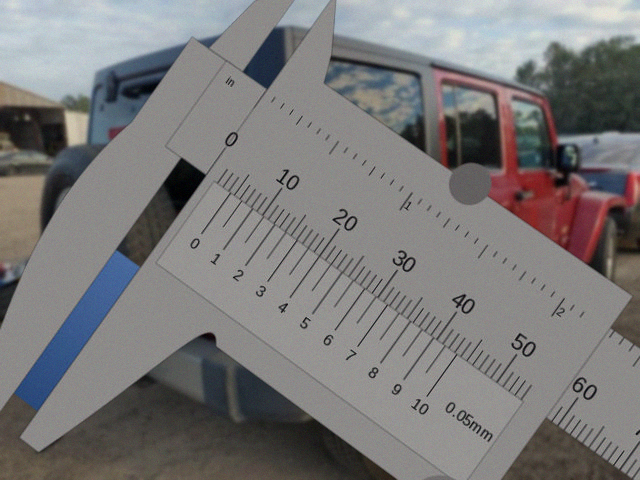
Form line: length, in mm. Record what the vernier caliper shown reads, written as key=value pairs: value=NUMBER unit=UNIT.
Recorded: value=4.4 unit=mm
